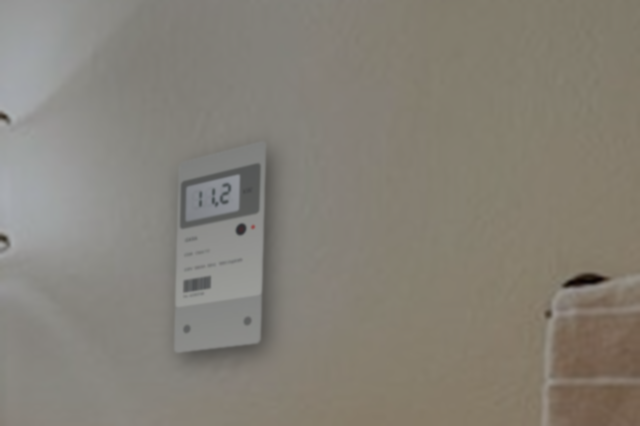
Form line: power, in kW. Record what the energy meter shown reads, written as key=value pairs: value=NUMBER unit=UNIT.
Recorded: value=11.2 unit=kW
